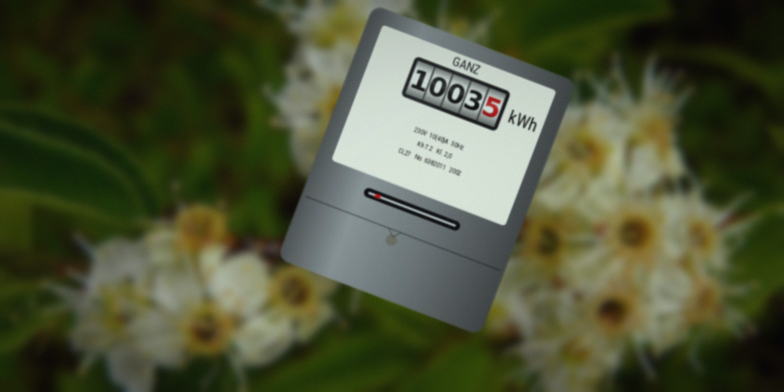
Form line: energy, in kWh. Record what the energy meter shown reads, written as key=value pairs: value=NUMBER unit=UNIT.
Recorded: value=1003.5 unit=kWh
